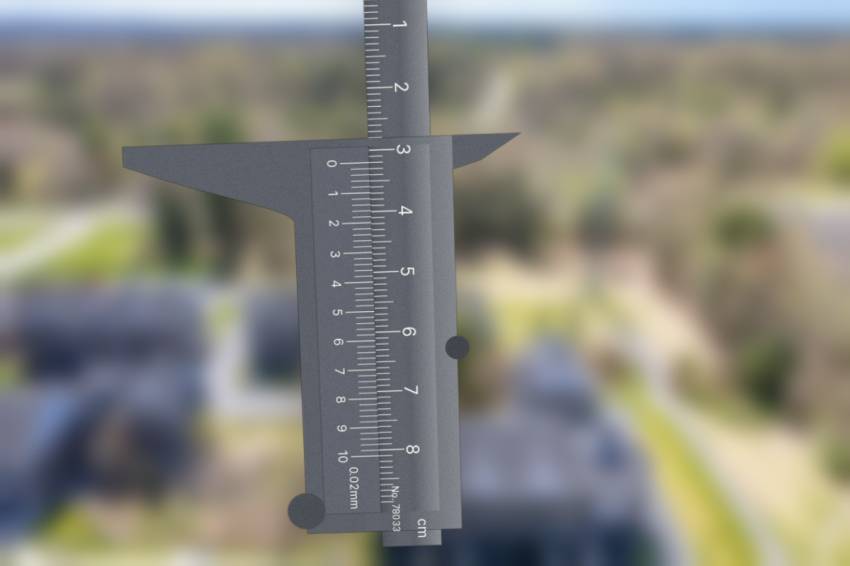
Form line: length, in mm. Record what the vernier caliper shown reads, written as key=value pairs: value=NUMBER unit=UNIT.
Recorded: value=32.0 unit=mm
